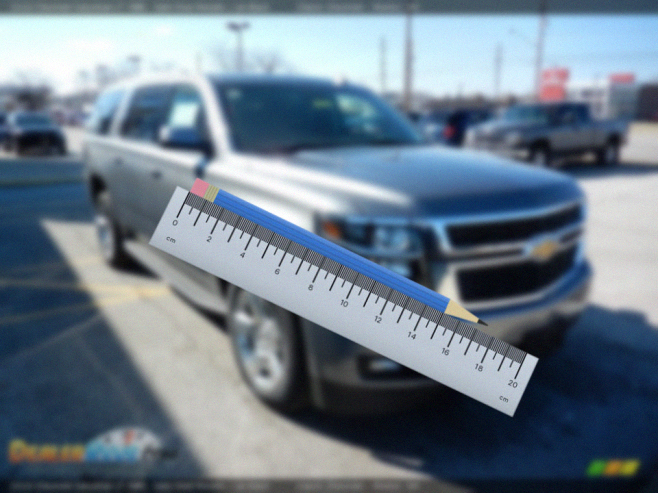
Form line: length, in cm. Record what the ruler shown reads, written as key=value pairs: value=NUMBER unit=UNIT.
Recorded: value=17.5 unit=cm
